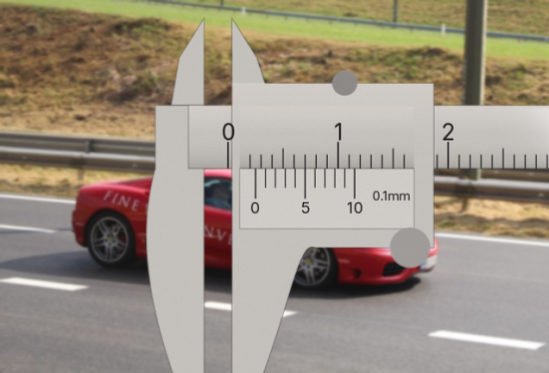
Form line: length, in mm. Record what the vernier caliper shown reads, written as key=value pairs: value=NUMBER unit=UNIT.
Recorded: value=2.5 unit=mm
